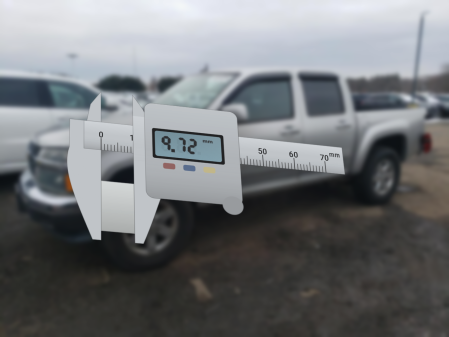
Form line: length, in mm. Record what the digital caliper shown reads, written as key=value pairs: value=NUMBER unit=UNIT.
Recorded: value=9.72 unit=mm
